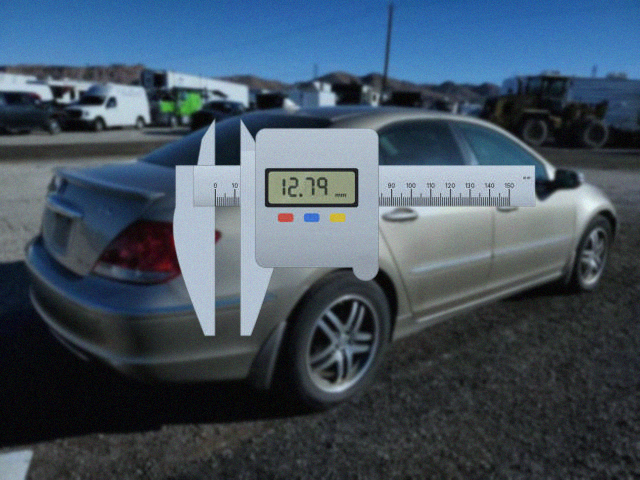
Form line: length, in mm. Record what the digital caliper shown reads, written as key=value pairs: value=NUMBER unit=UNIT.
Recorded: value=12.79 unit=mm
